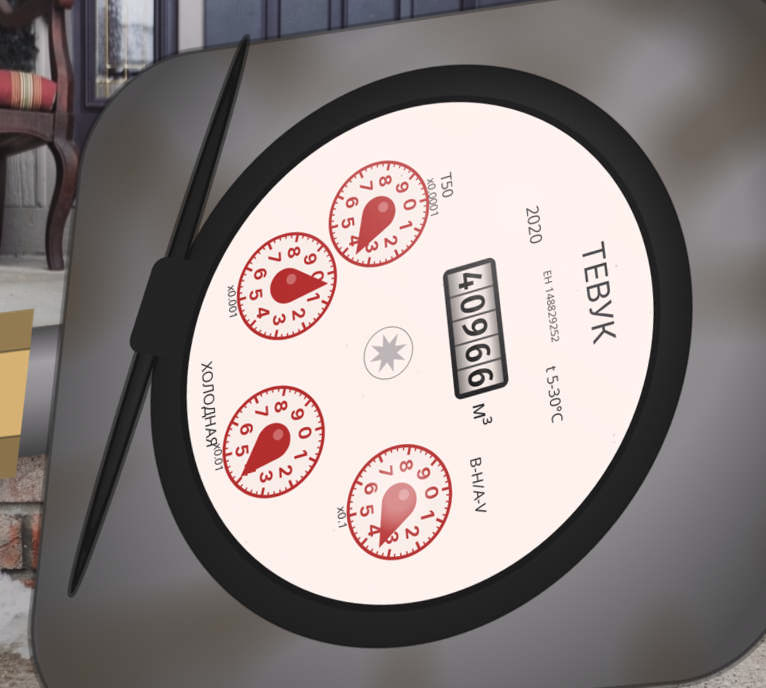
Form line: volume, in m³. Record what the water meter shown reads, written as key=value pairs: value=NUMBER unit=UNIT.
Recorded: value=40966.3403 unit=m³
